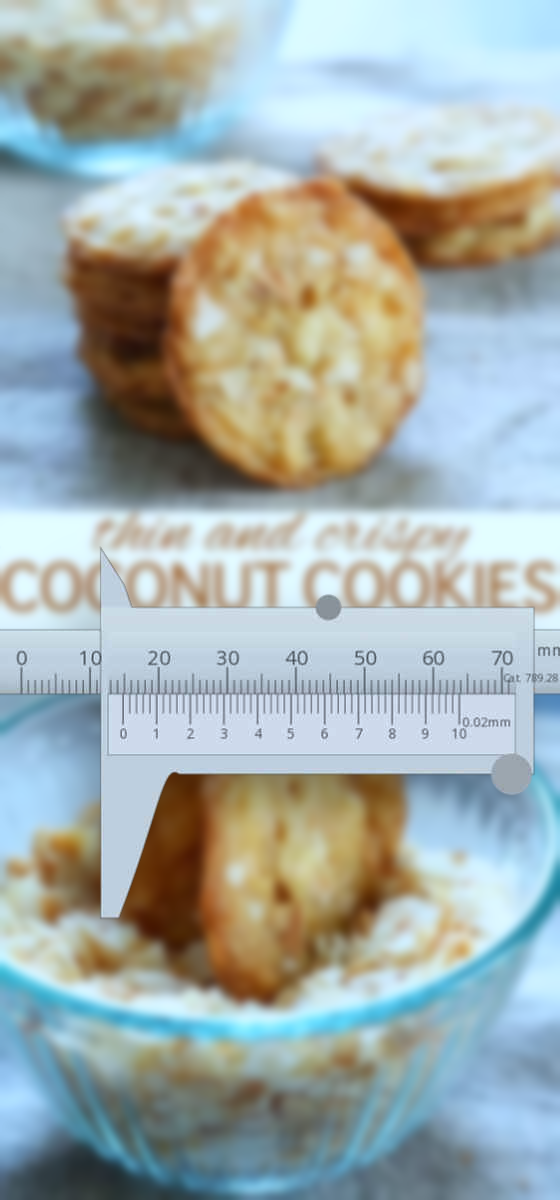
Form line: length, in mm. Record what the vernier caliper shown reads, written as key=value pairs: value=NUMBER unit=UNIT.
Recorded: value=14.8 unit=mm
